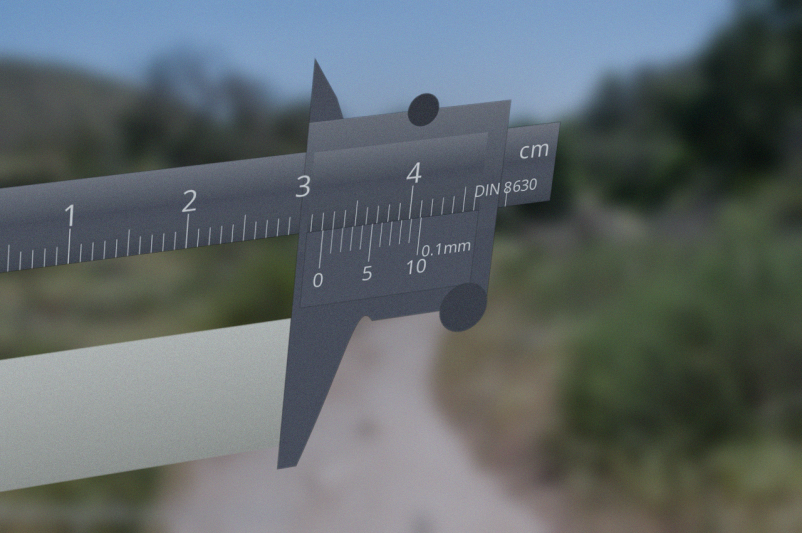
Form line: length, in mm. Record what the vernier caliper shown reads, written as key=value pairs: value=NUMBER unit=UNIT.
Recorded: value=32.1 unit=mm
